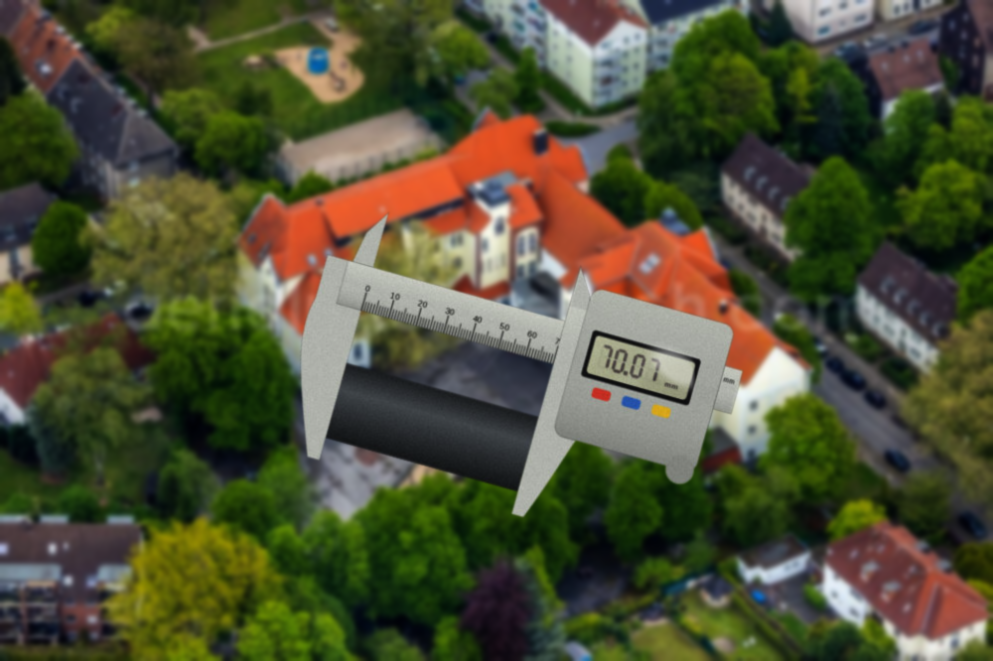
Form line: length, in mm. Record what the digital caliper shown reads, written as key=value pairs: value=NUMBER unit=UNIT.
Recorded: value=70.07 unit=mm
